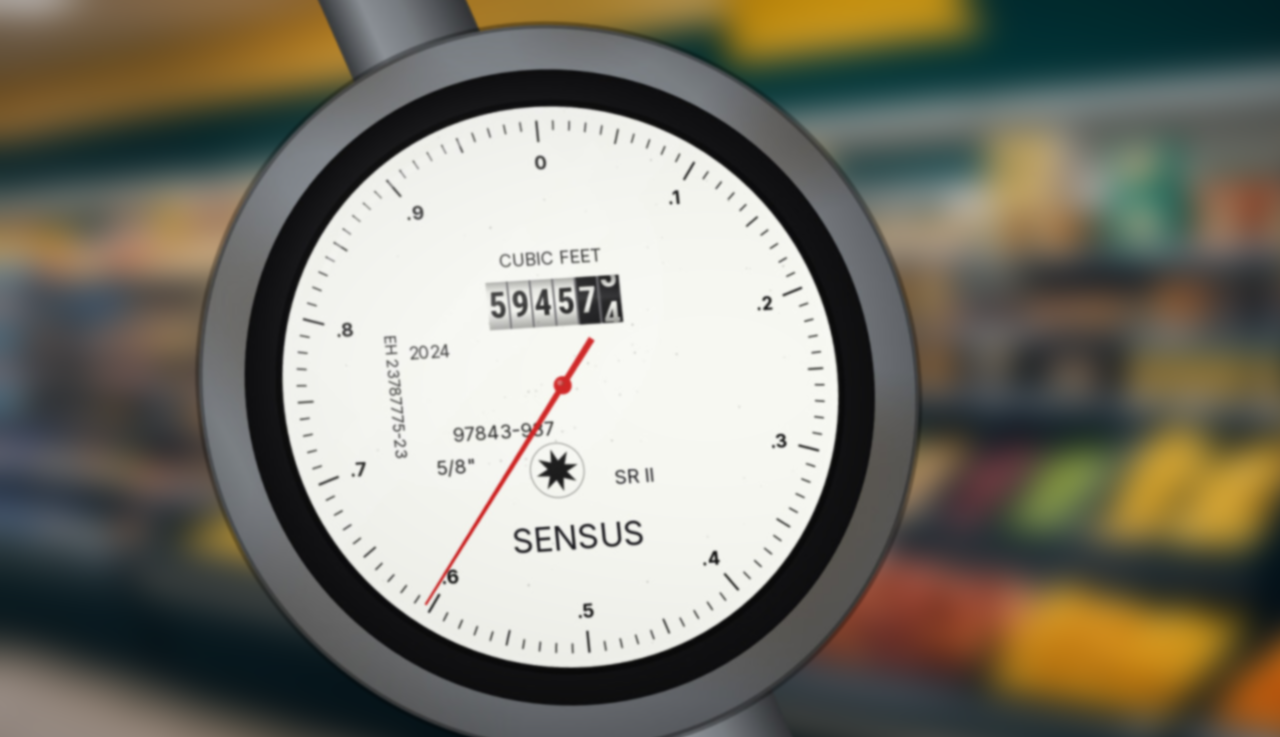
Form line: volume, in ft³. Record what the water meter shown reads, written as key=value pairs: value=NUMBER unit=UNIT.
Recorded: value=594573.60 unit=ft³
